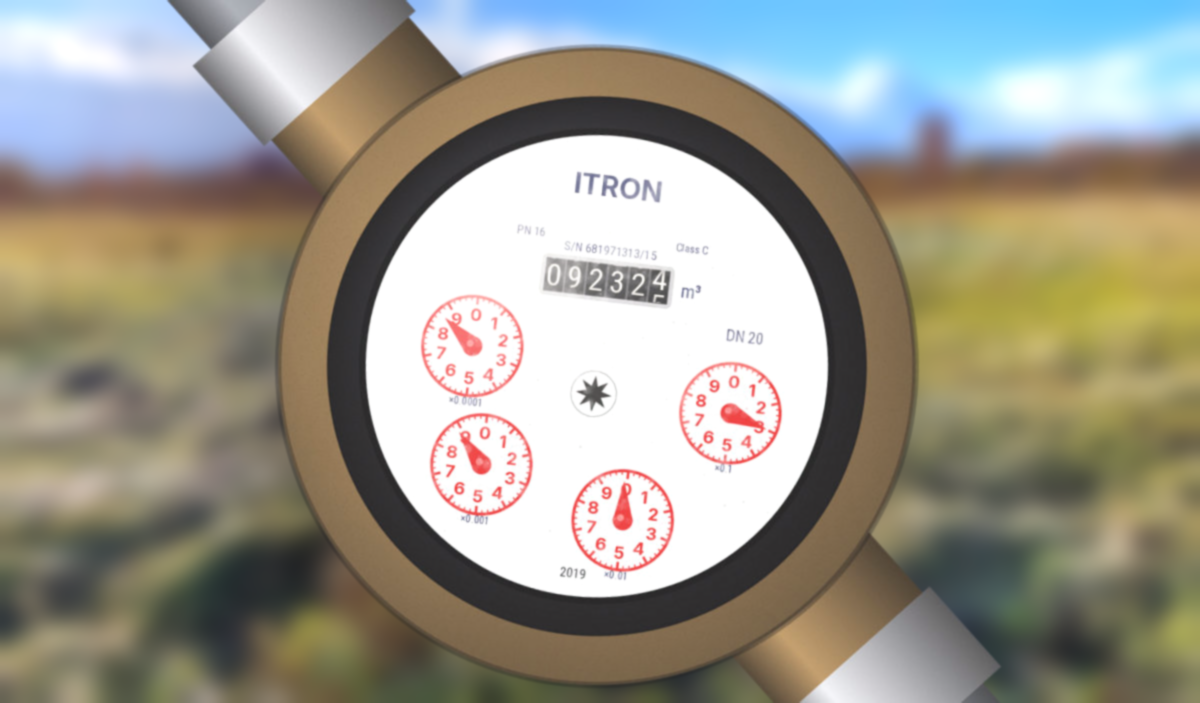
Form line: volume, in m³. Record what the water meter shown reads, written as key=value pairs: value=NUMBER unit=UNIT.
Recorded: value=92324.2988 unit=m³
